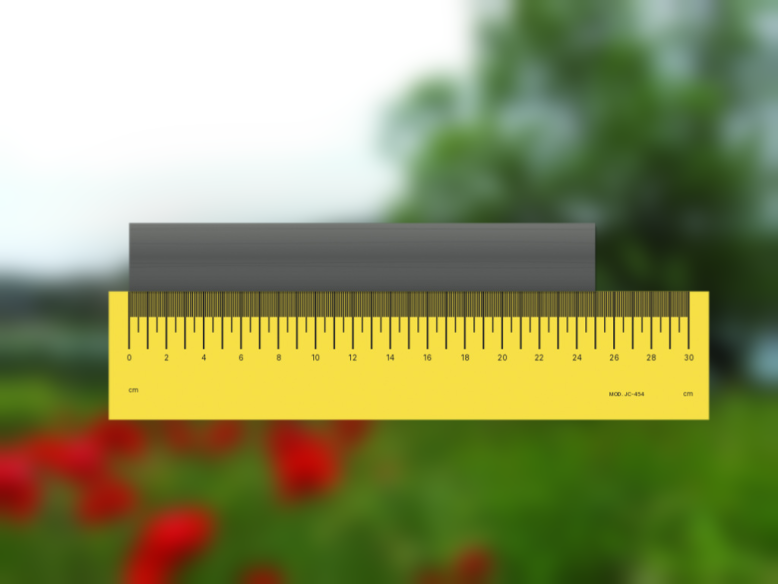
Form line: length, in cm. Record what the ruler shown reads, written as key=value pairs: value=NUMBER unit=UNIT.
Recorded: value=25 unit=cm
